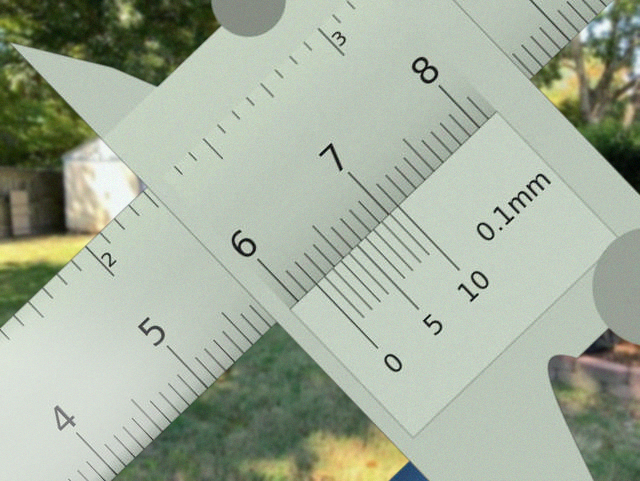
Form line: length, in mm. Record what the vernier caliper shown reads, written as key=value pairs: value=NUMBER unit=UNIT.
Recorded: value=62.0 unit=mm
